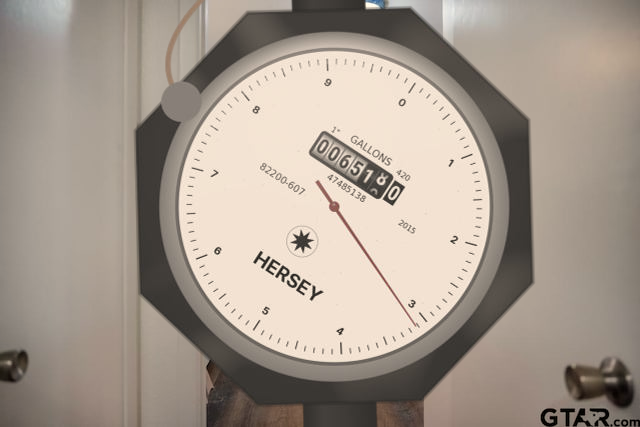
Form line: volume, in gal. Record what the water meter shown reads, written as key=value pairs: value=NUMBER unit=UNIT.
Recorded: value=65183.1 unit=gal
